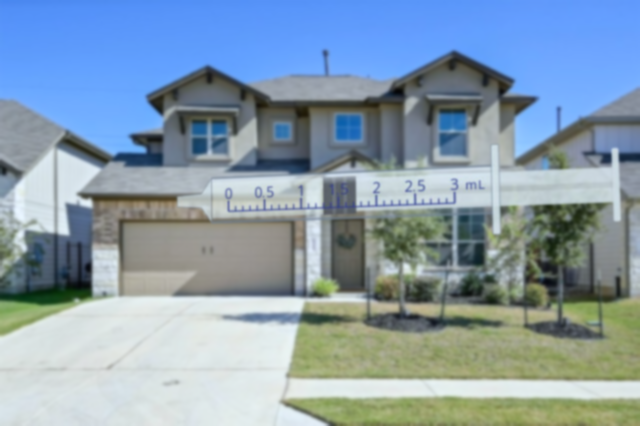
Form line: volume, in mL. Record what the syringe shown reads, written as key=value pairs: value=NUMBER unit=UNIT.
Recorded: value=1.3 unit=mL
